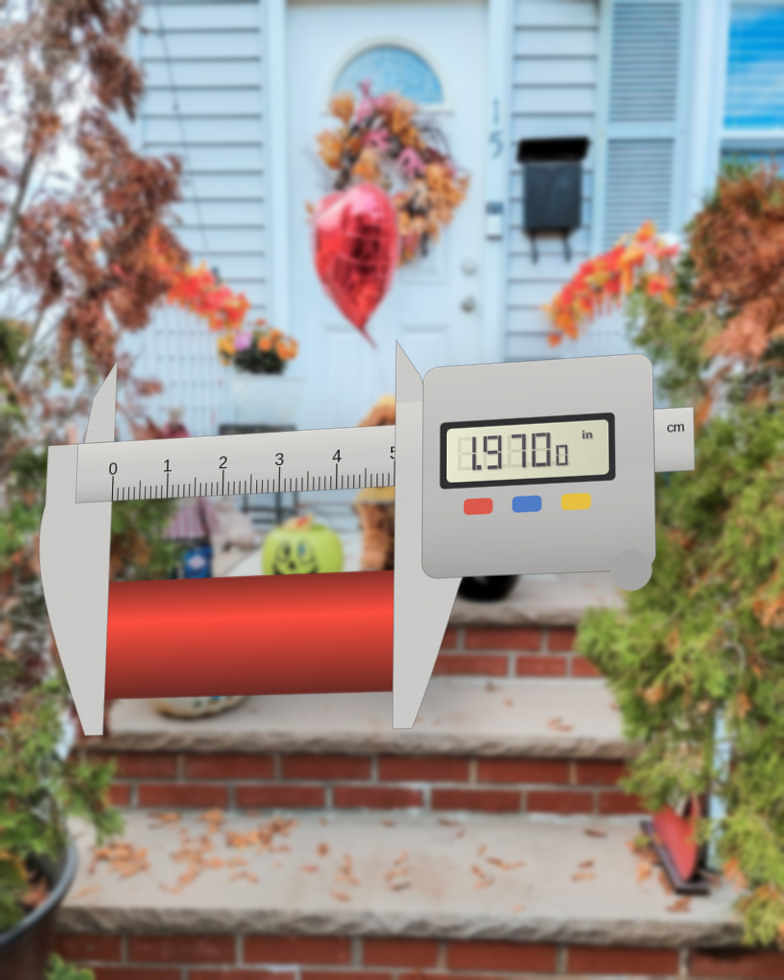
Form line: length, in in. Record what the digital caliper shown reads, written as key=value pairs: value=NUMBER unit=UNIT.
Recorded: value=1.9700 unit=in
